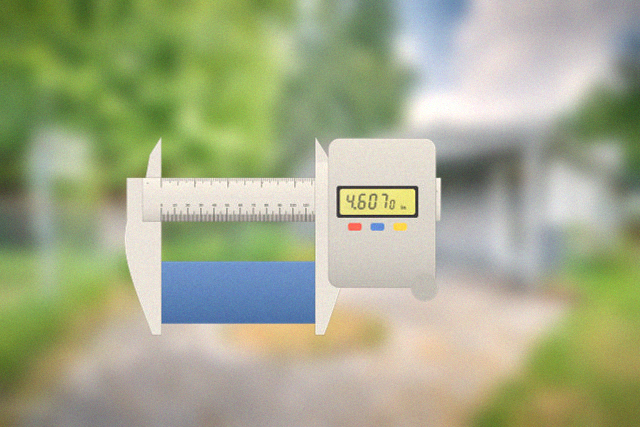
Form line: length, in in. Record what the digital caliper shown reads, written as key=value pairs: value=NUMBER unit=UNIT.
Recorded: value=4.6070 unit=in
